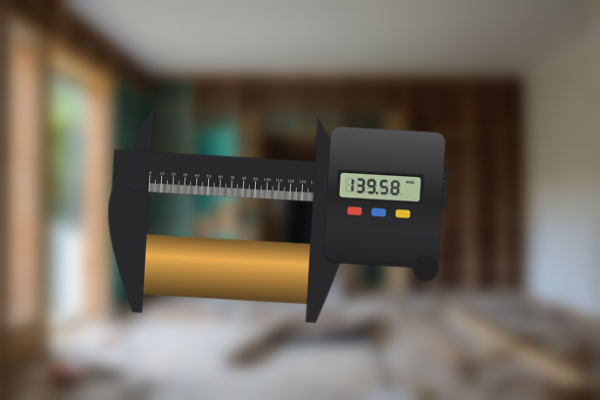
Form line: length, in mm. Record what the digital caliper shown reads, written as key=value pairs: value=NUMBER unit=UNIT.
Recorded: value=139.58 unit=mm
